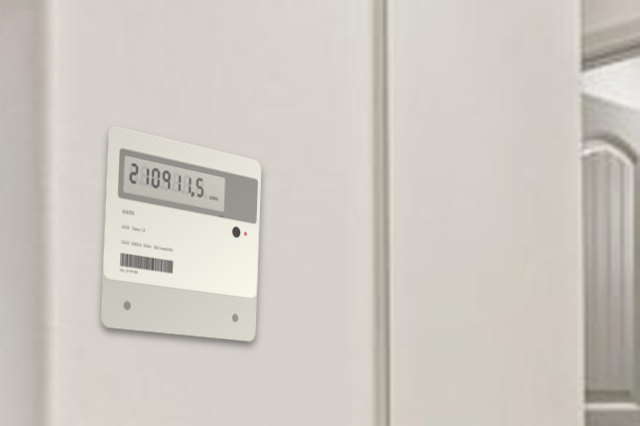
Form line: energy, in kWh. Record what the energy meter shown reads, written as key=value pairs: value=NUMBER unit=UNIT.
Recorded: value=210911.5 unit=kWh
